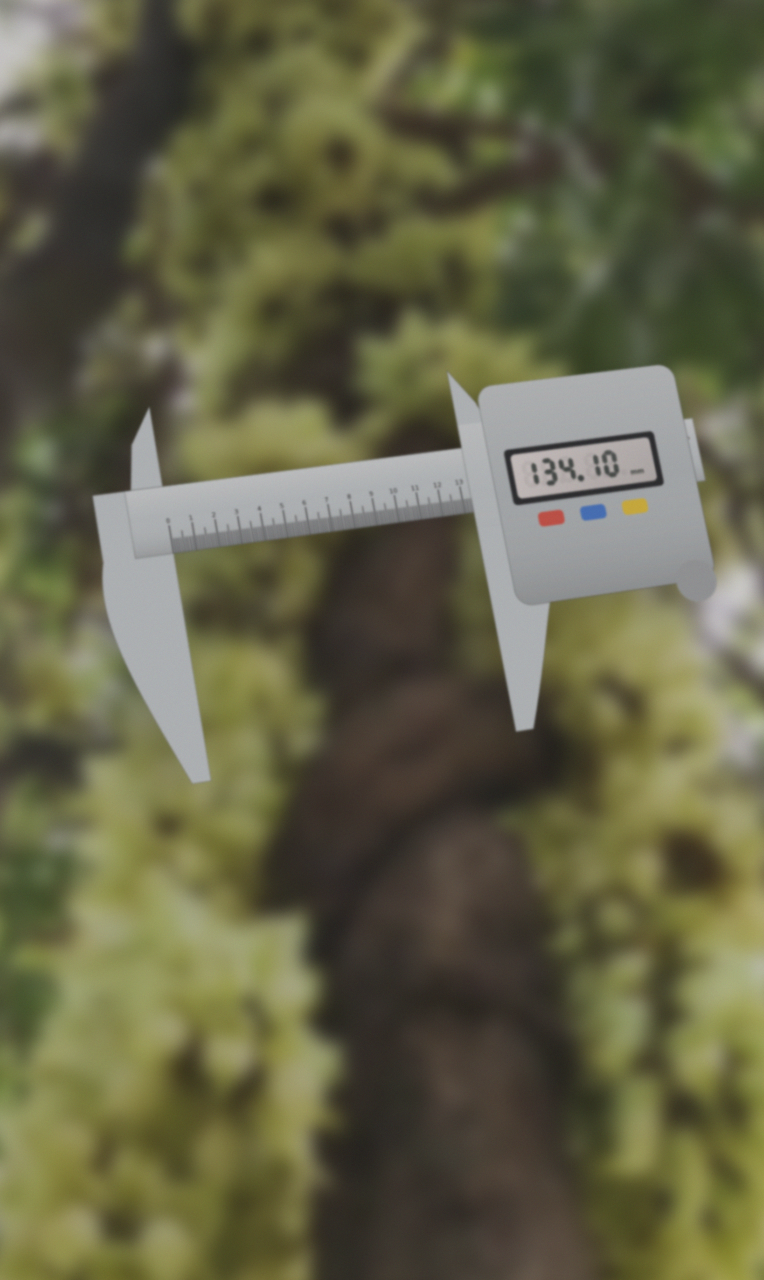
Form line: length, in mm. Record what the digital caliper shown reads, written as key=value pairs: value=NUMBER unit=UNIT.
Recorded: value=134.10 unit=mm
